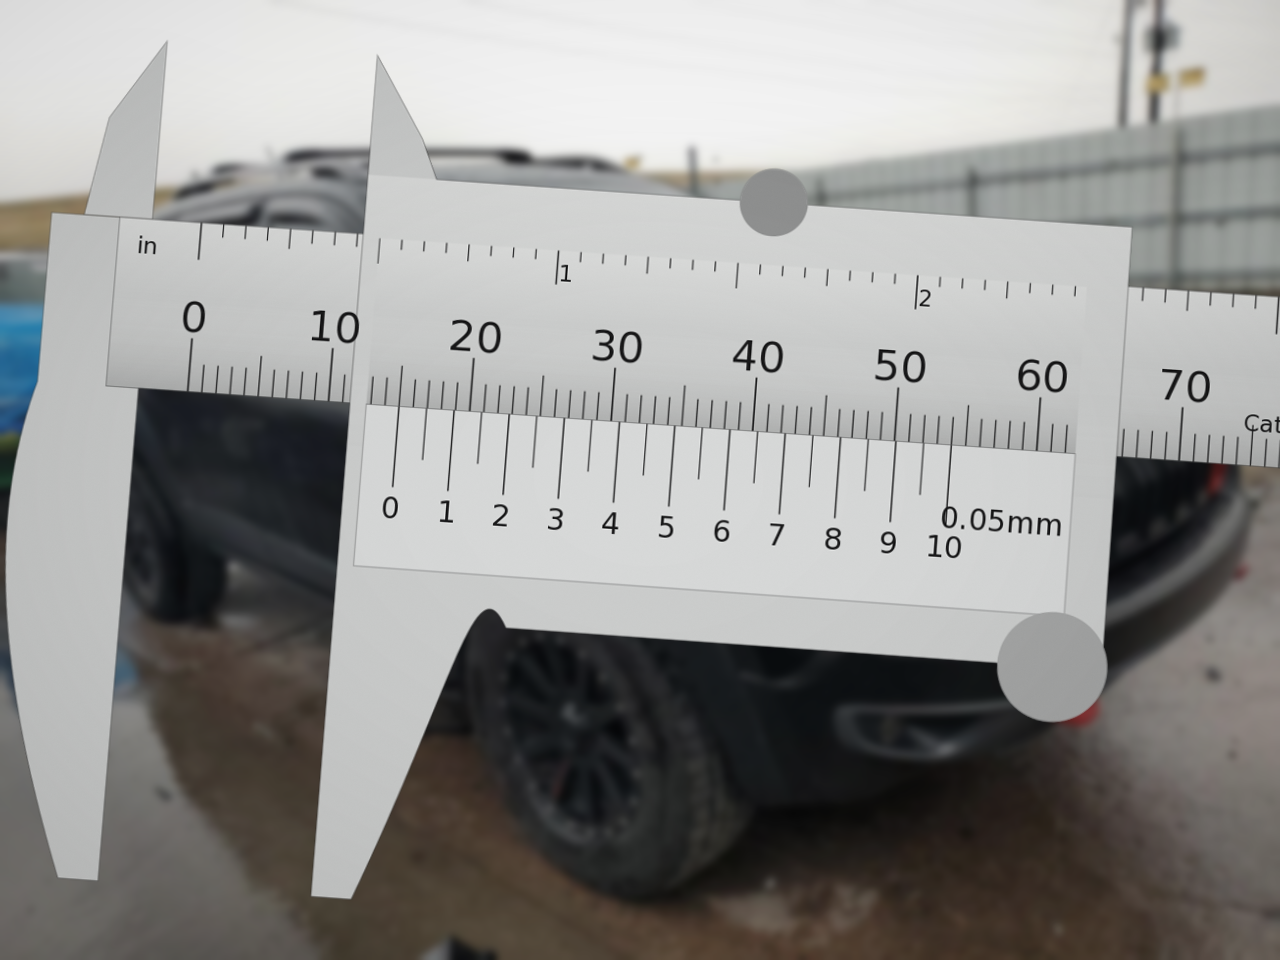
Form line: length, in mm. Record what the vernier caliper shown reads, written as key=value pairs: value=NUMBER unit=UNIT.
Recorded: value=15.0 unit=mm
